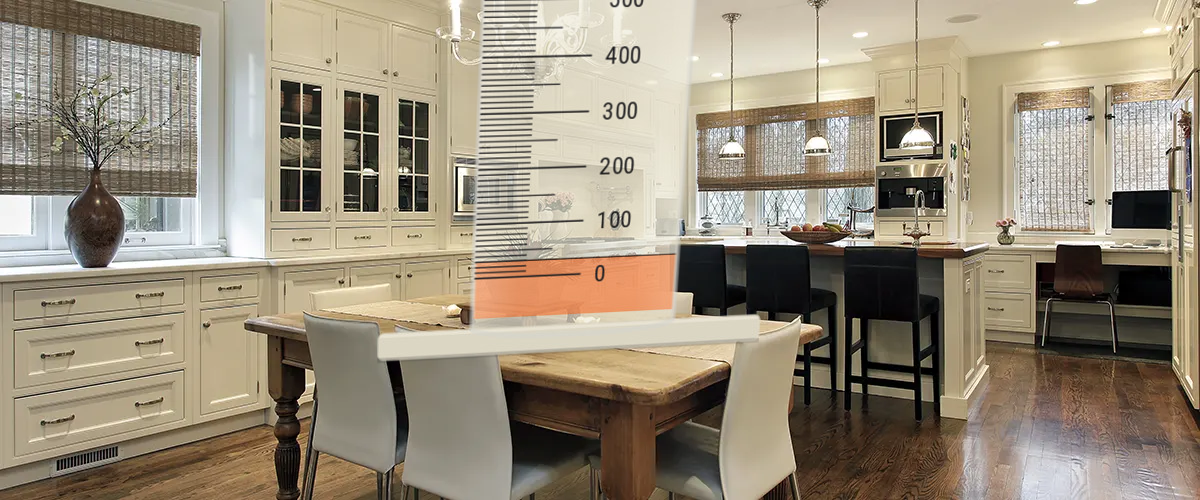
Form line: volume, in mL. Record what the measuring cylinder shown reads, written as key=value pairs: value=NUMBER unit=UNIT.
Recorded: value=30 unit=mL
